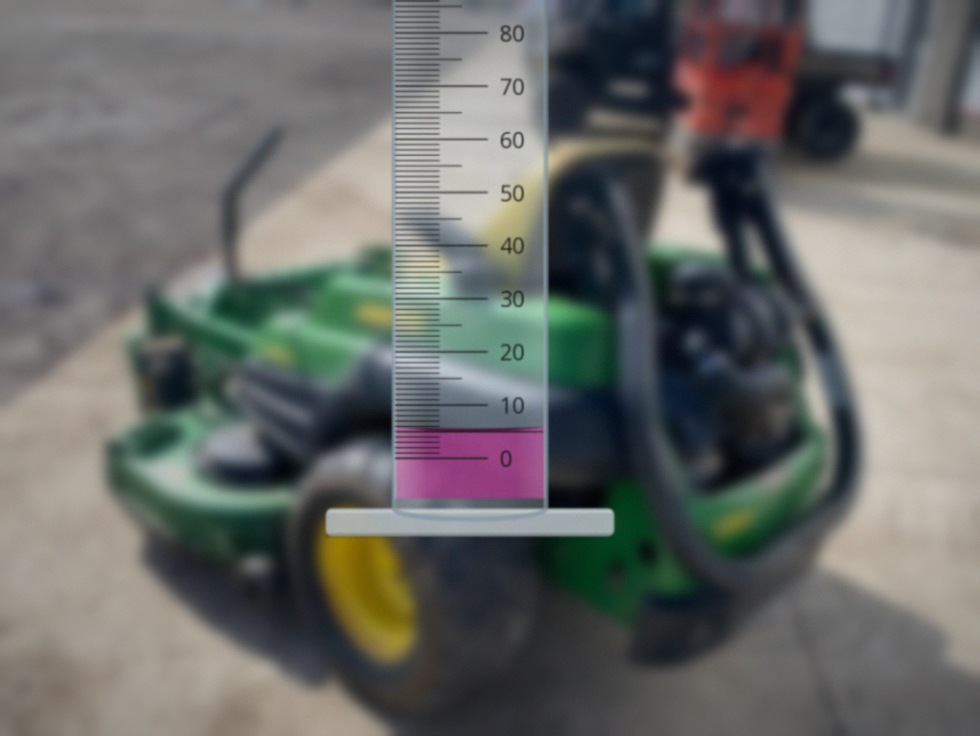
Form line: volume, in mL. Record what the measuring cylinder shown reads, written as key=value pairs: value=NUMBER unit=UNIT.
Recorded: value=5 unit=mL
